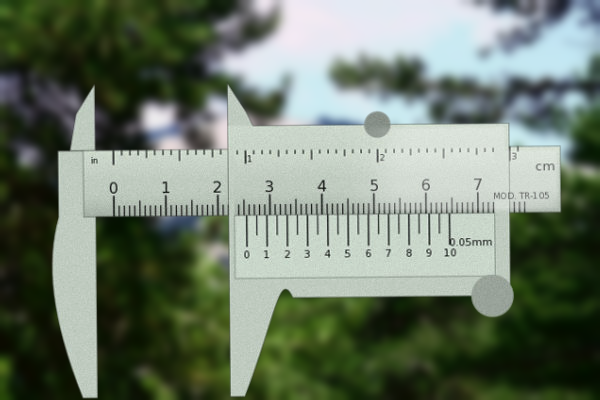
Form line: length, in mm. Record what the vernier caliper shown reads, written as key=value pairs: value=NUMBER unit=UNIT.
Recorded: value=25.5 unit=mm
